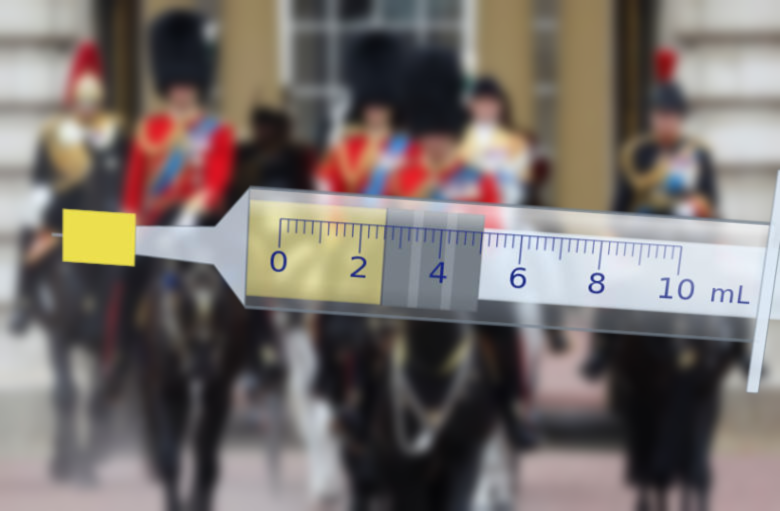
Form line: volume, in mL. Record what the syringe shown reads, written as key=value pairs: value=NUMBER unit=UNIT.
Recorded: value=2.6 unit=mL
